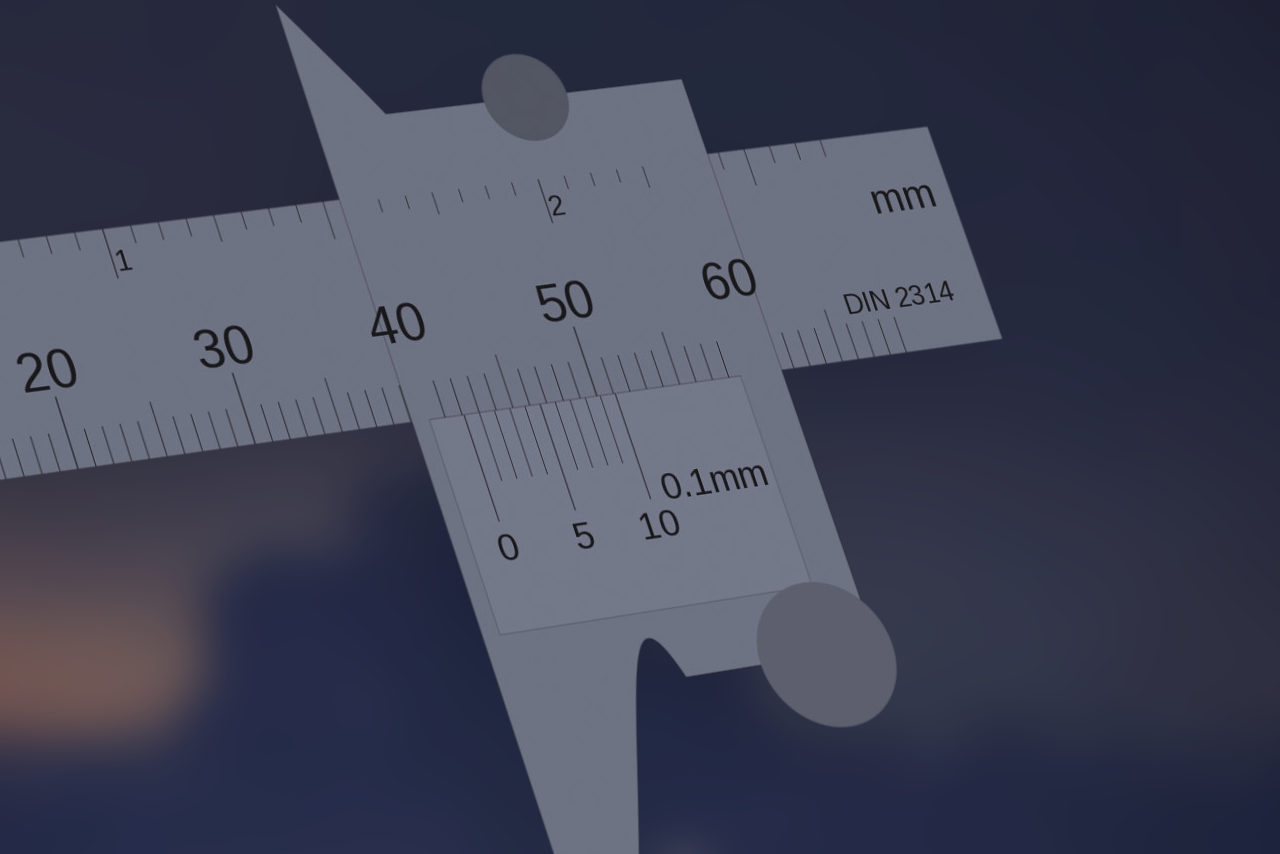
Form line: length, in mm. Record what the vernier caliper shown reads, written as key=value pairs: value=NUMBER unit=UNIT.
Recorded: value=42.1 unit=mm
